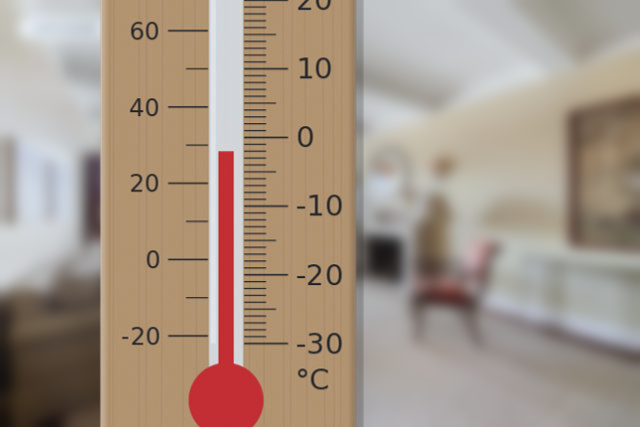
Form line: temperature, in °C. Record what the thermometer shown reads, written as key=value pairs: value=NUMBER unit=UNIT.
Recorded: value=-2 unit=°C
